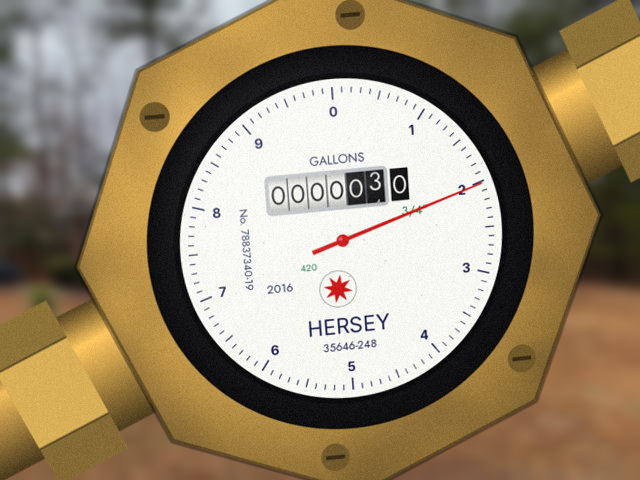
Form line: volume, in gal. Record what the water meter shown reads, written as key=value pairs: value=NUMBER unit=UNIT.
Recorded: value=32.0 unit=gal
